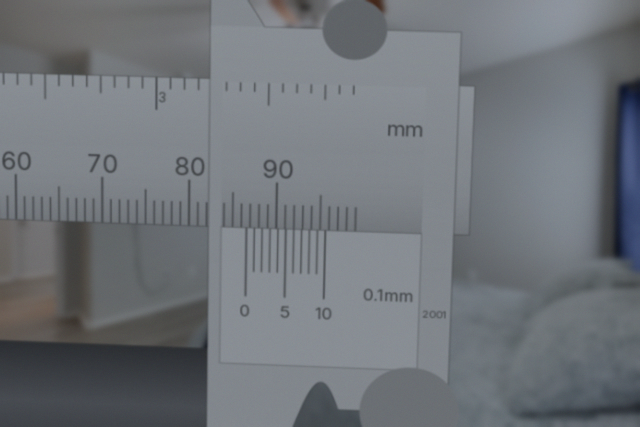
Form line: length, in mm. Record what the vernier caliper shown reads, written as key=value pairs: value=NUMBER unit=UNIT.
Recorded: value=86.6 unit=mm
